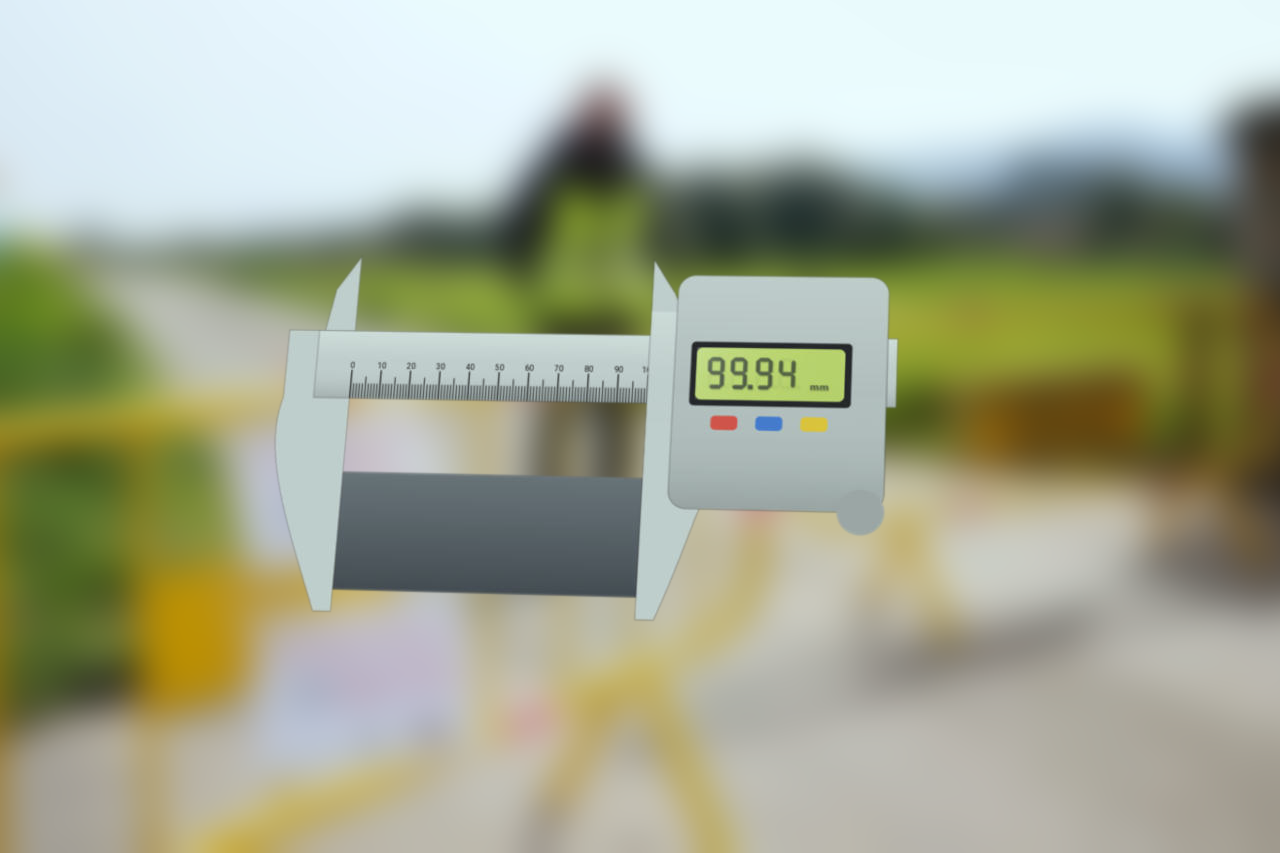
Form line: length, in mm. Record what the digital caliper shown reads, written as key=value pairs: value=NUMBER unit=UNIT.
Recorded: value=99.94 unit=mm
